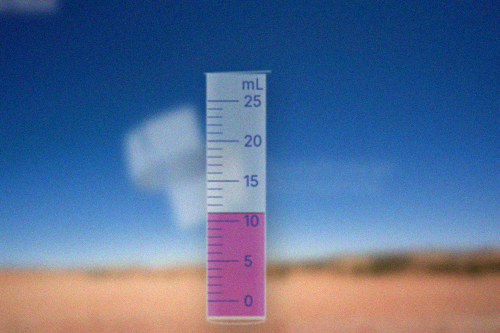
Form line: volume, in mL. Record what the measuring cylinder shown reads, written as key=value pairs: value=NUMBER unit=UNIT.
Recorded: value=11 unit=mL
